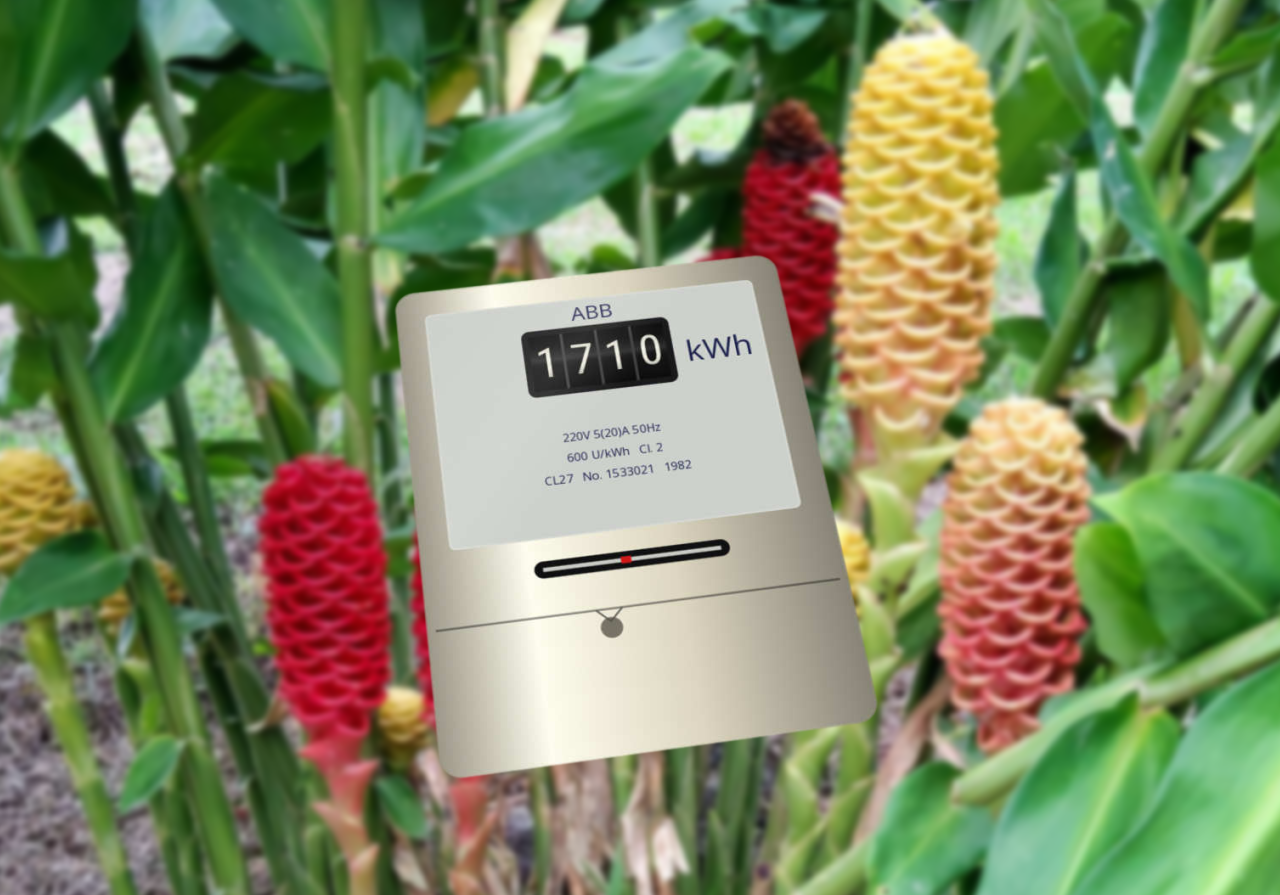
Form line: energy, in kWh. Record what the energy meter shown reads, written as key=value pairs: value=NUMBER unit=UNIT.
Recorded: value=1710 unit=kWh
